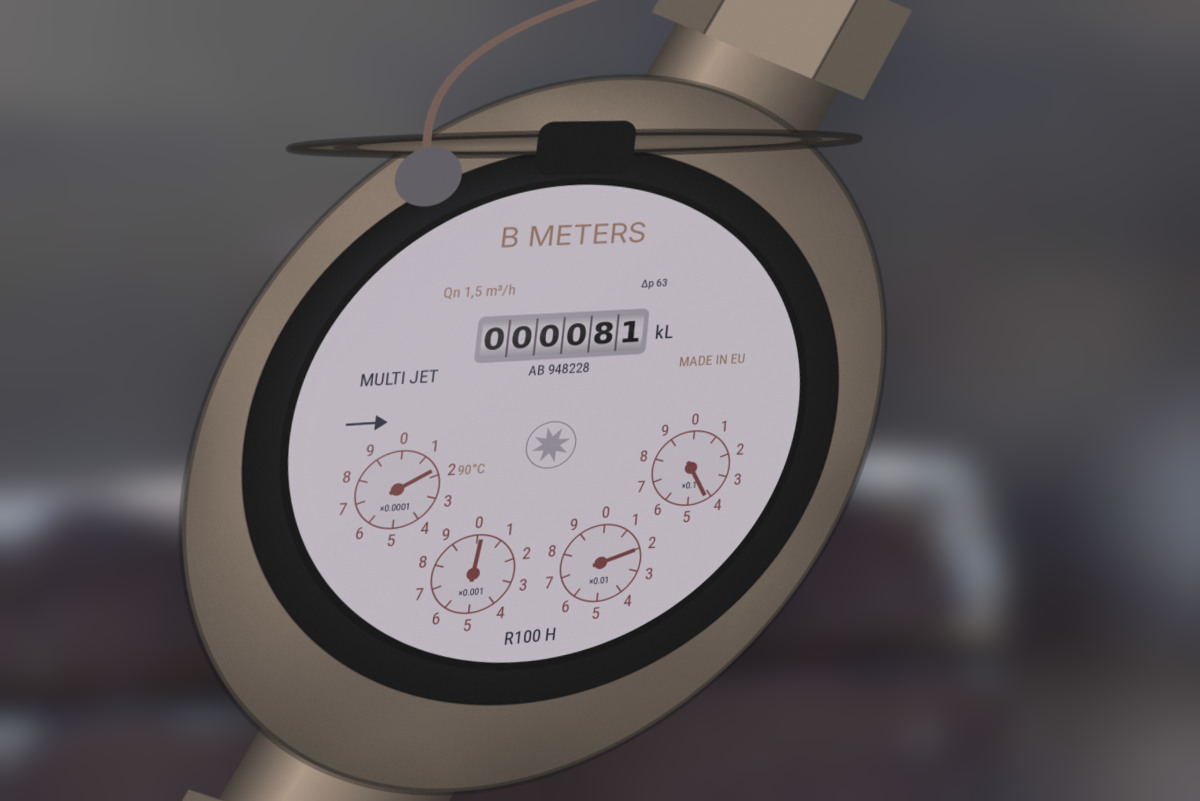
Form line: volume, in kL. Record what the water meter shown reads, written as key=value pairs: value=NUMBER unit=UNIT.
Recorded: value=81.4201 unit=kL
